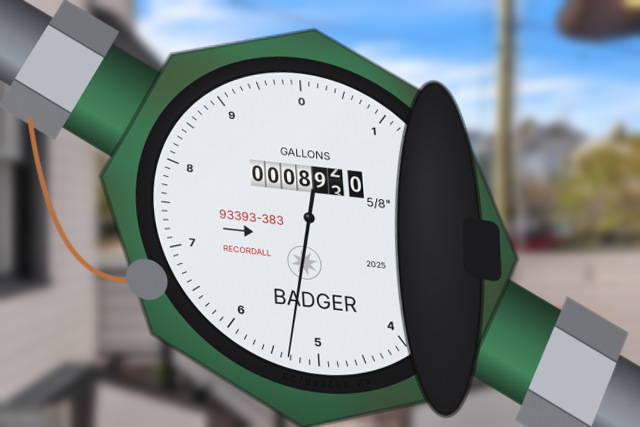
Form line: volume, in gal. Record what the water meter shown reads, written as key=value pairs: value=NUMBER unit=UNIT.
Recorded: value=8925.3 unit=gal
